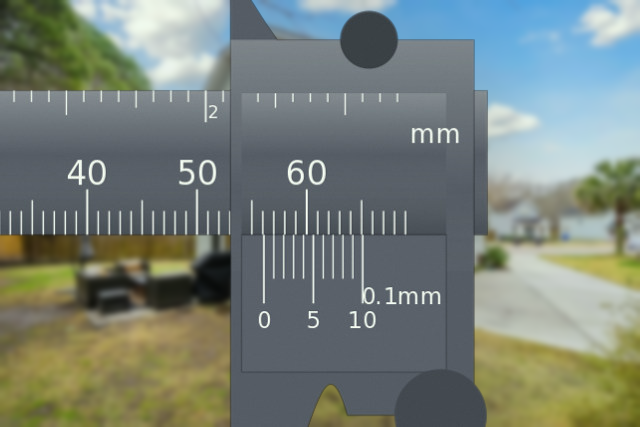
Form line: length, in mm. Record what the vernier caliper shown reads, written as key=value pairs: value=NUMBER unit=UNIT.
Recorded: value=56.1 unit=mm
